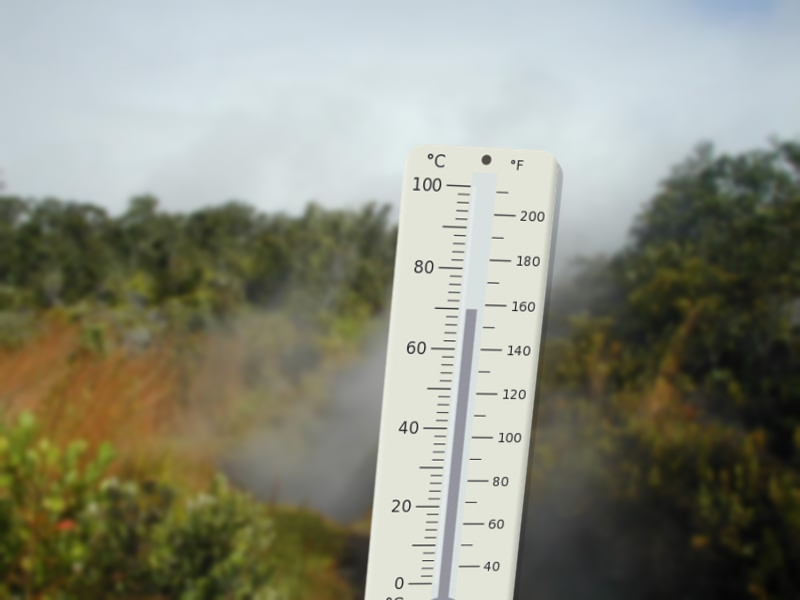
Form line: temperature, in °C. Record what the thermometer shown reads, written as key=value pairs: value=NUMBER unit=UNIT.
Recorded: value=70 unit=°C
